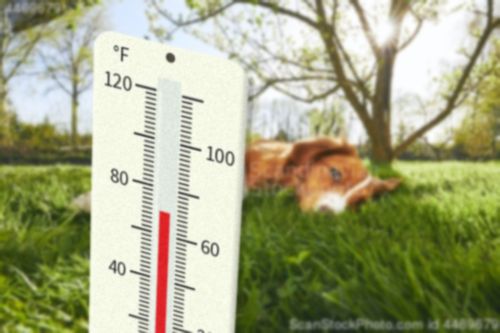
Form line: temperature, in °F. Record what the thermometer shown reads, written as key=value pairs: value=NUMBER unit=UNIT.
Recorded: value=70 unit=°F
